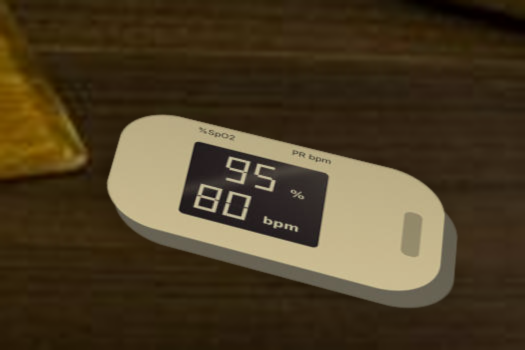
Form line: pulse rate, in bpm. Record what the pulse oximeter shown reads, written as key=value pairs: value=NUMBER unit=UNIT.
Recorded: value=80 unit=bpm
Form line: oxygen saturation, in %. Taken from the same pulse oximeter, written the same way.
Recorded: value=95 unit=%
